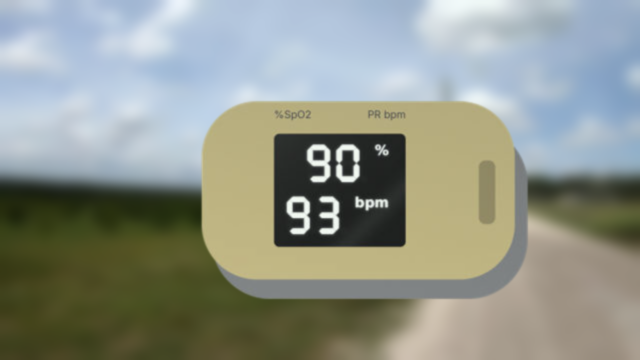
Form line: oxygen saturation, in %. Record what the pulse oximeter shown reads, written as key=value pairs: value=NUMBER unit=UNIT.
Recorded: value=90 unit=%
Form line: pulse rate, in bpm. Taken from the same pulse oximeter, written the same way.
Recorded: value=93 unit=bpm
